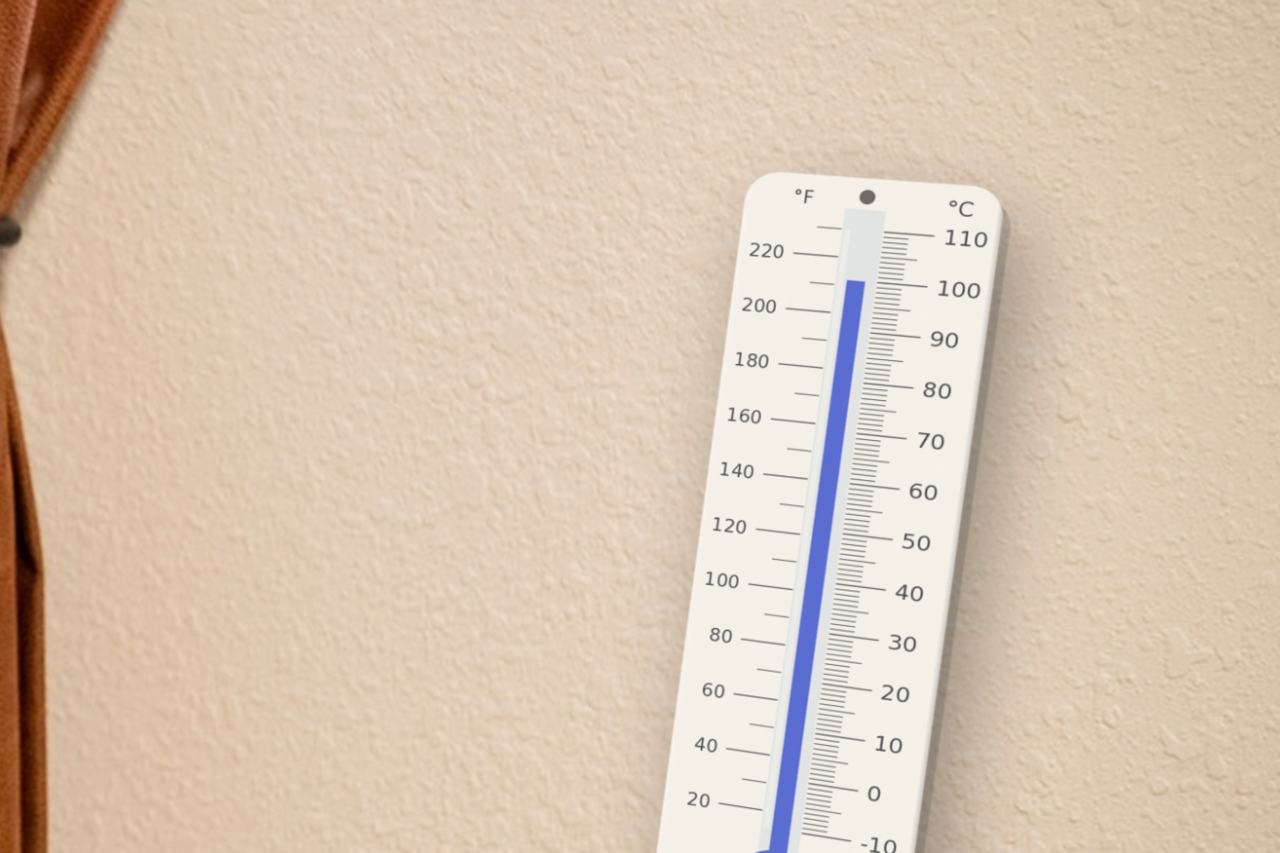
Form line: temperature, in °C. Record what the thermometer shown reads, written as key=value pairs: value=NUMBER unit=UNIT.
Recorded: value=100 unit=°C
